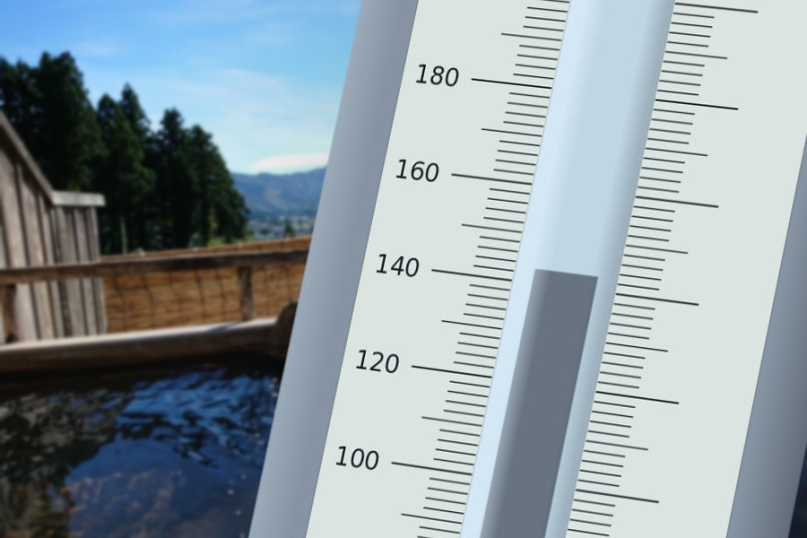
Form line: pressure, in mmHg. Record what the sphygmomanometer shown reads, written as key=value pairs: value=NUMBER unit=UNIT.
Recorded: value=143 unit=mmHg
